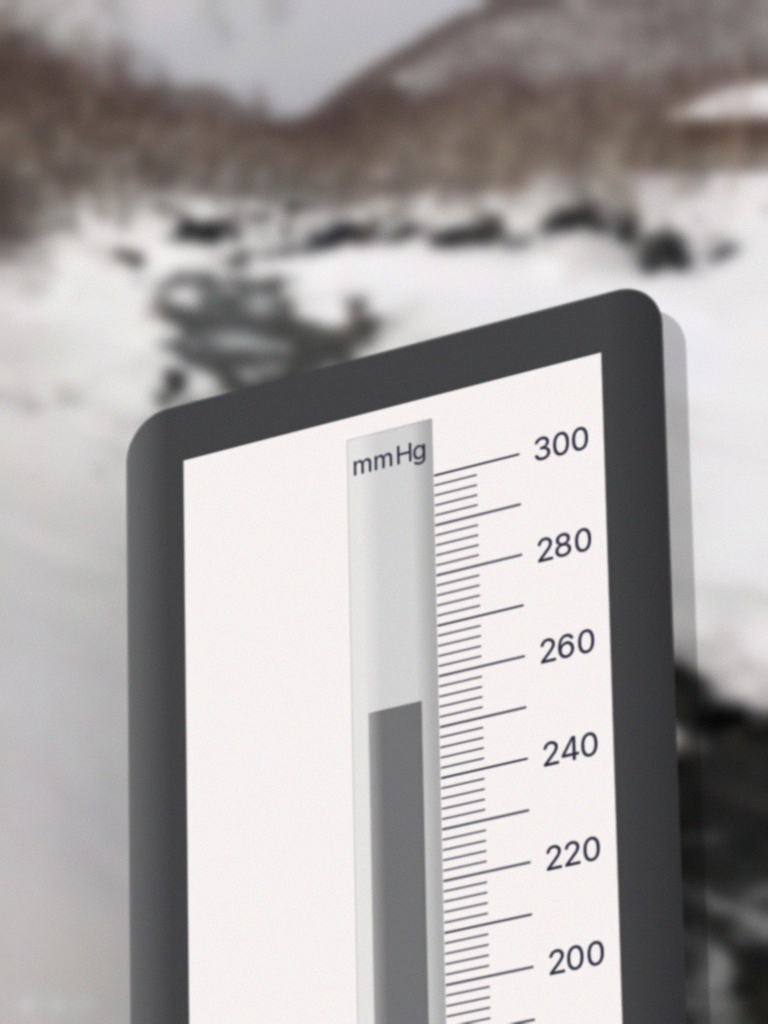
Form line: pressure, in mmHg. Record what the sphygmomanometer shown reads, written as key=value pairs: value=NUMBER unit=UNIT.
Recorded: value=256 unit=mmHg
